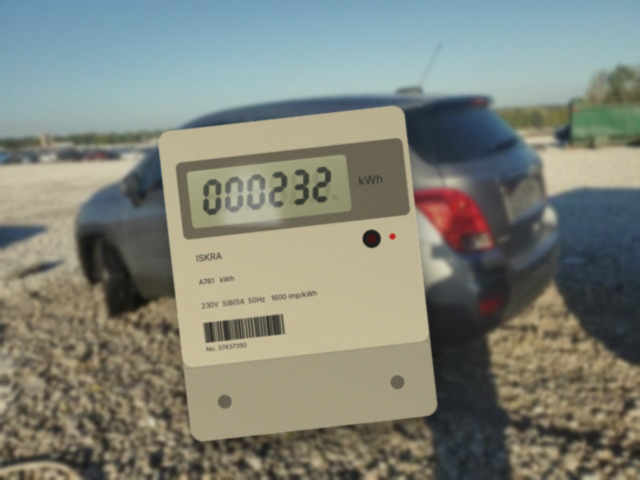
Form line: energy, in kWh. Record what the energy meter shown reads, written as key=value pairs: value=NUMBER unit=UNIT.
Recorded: value=232 unit=kWh
